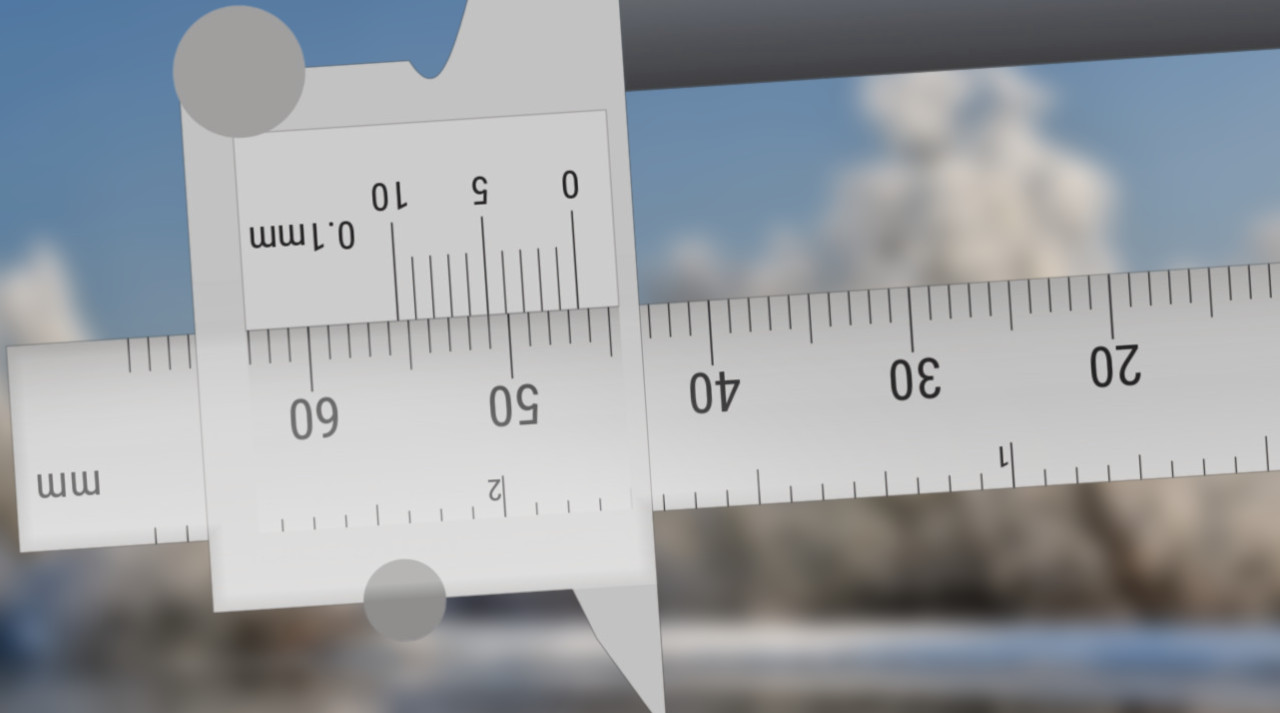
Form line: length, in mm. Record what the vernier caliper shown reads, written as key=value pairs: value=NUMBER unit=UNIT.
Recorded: value=46.5 unit=mm
